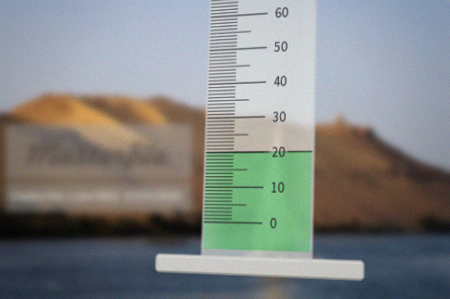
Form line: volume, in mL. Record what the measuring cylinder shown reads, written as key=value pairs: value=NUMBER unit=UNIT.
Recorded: value=20 unit=mL
